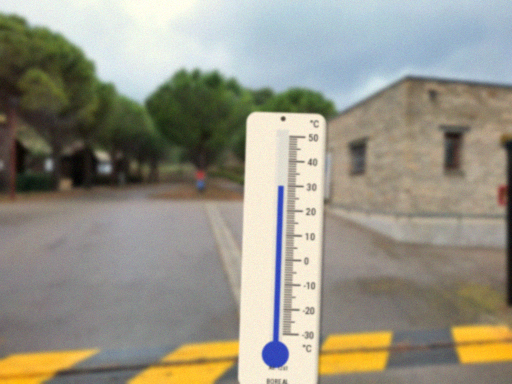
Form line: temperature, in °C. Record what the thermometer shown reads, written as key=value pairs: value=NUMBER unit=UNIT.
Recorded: value=30 unit=°C
